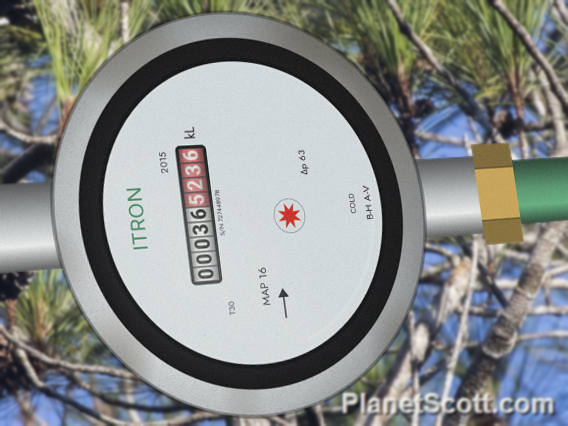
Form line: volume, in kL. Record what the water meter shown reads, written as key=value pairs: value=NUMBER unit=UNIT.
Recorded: value=36.5236 unit=kL
